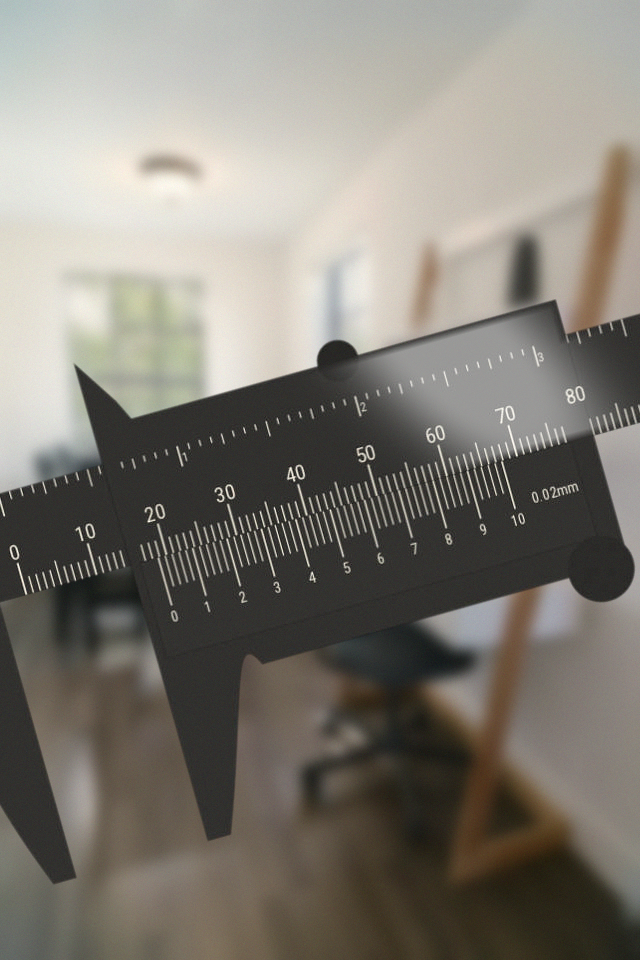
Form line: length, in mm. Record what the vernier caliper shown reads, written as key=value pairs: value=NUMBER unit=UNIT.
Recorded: value=18.8 unit=mm
